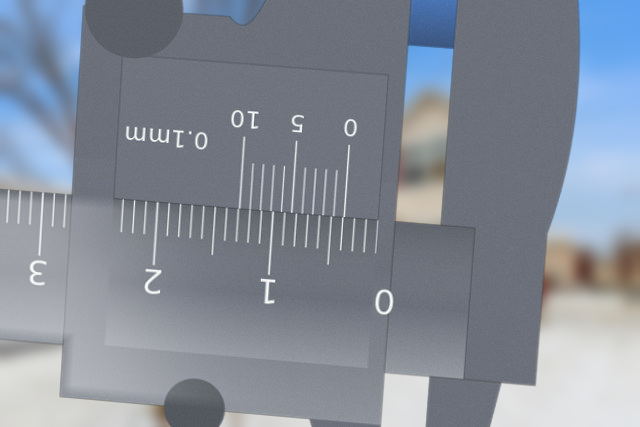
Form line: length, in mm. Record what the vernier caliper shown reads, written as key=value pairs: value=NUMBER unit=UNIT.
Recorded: value=3.9 unit=mm
